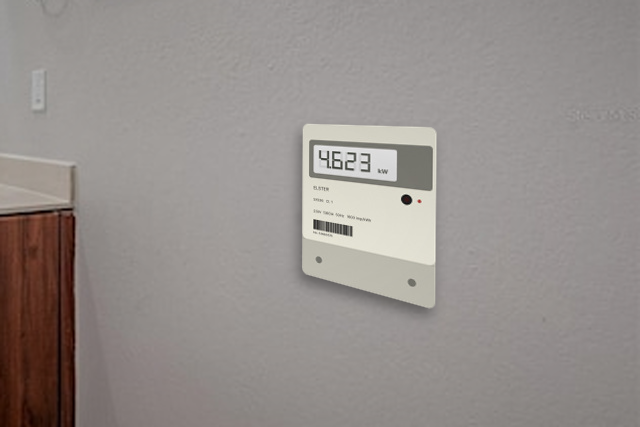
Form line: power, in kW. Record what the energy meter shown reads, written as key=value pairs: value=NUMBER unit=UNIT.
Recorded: value=4.623 unit=kW
